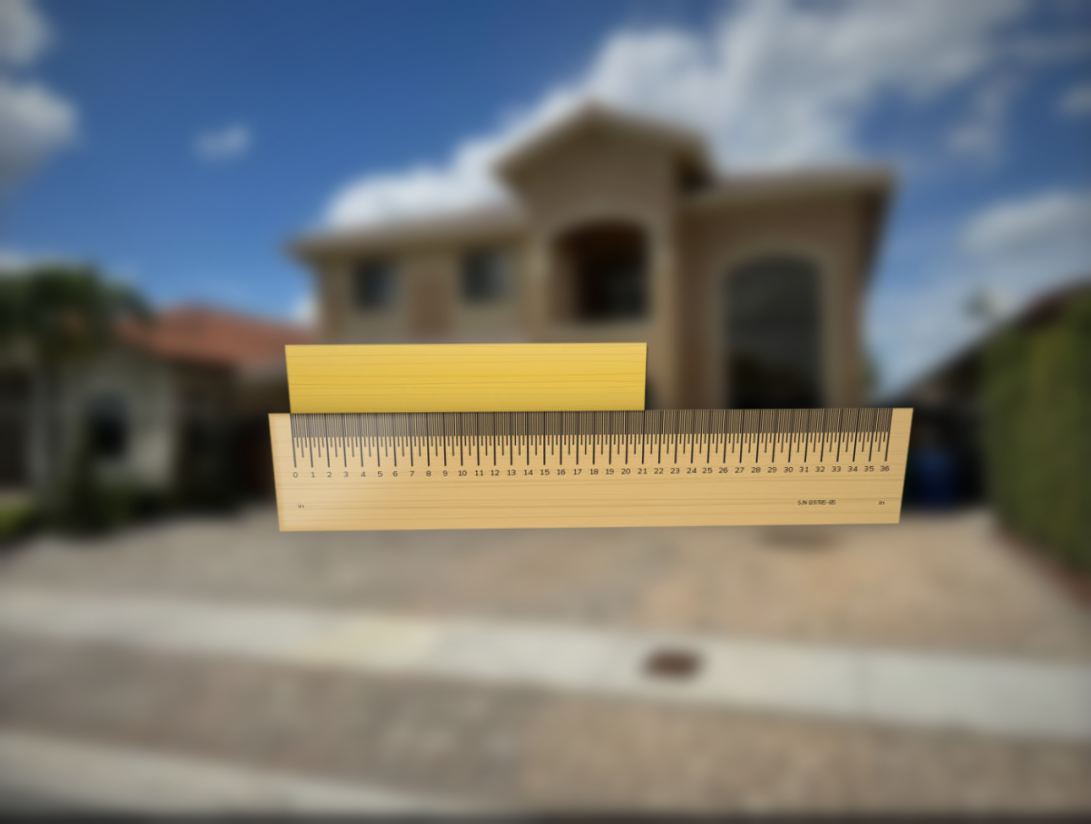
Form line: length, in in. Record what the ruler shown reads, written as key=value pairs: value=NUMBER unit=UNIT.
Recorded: value=21 unit=in
